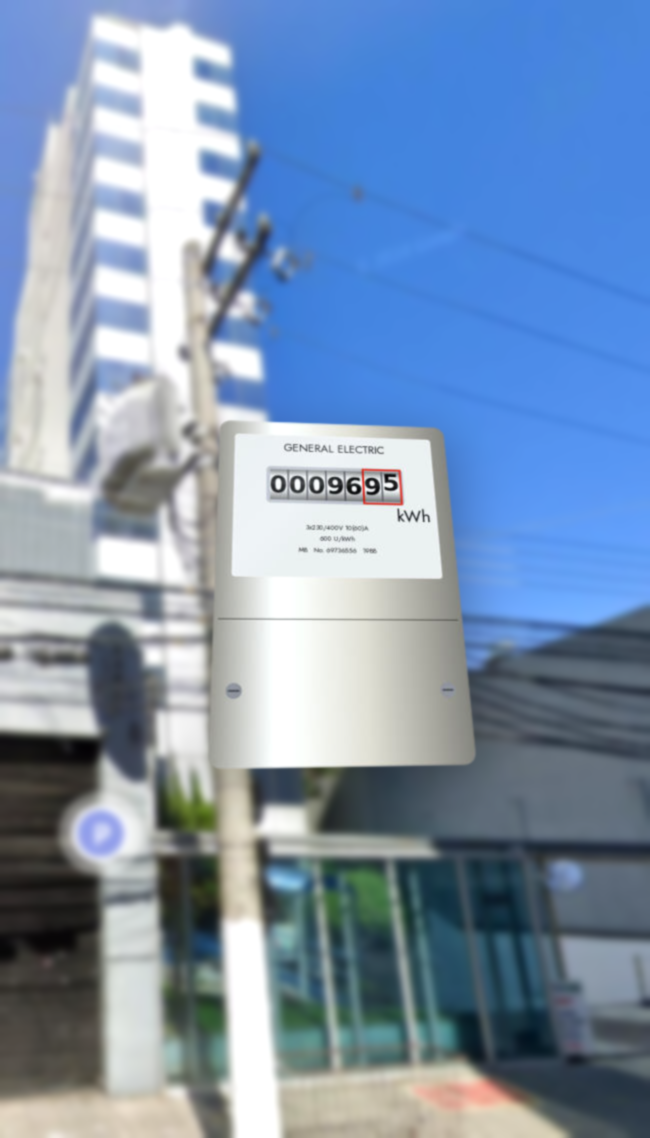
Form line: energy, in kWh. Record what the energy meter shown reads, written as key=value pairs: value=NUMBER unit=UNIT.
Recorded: value=96.95 unit=kWh
